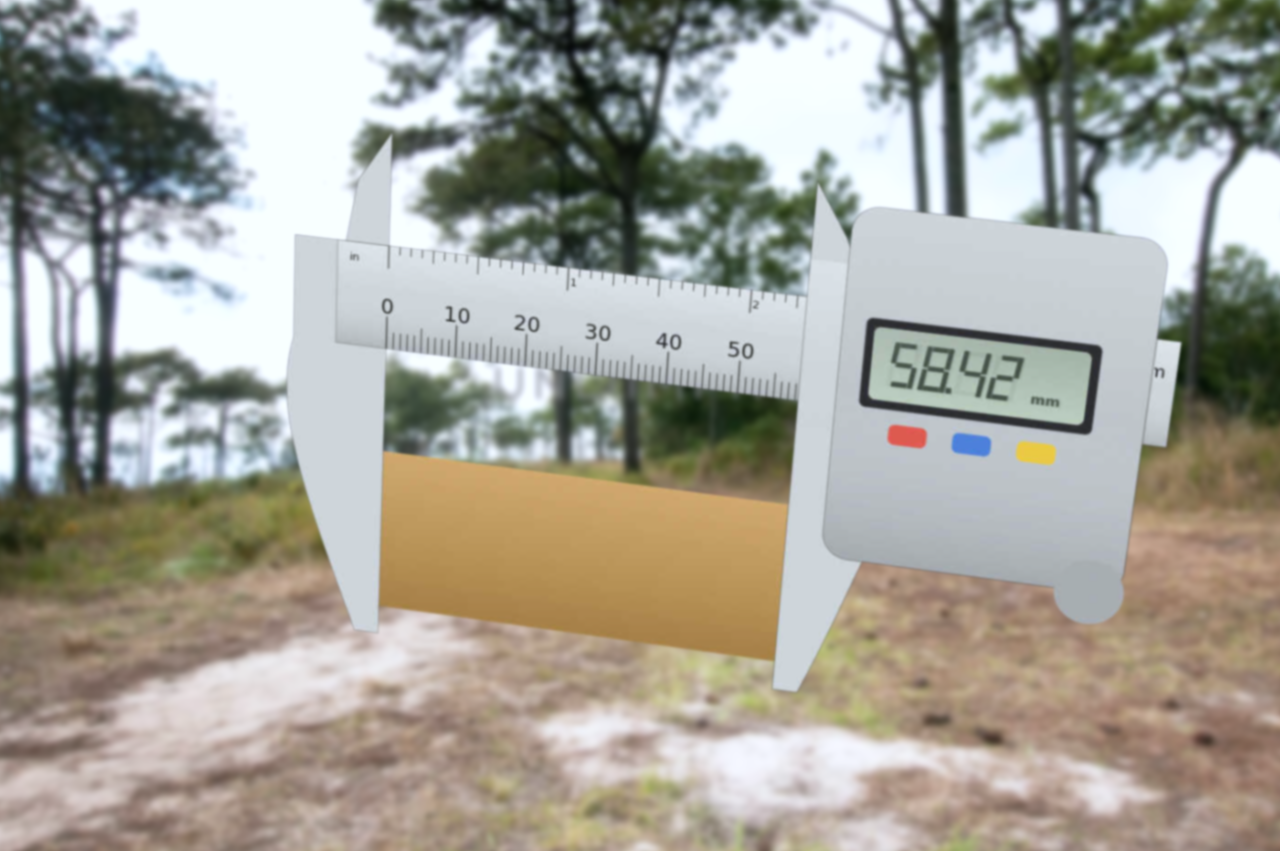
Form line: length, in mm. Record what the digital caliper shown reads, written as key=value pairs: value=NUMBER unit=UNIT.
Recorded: value=58.42 unit=mm
